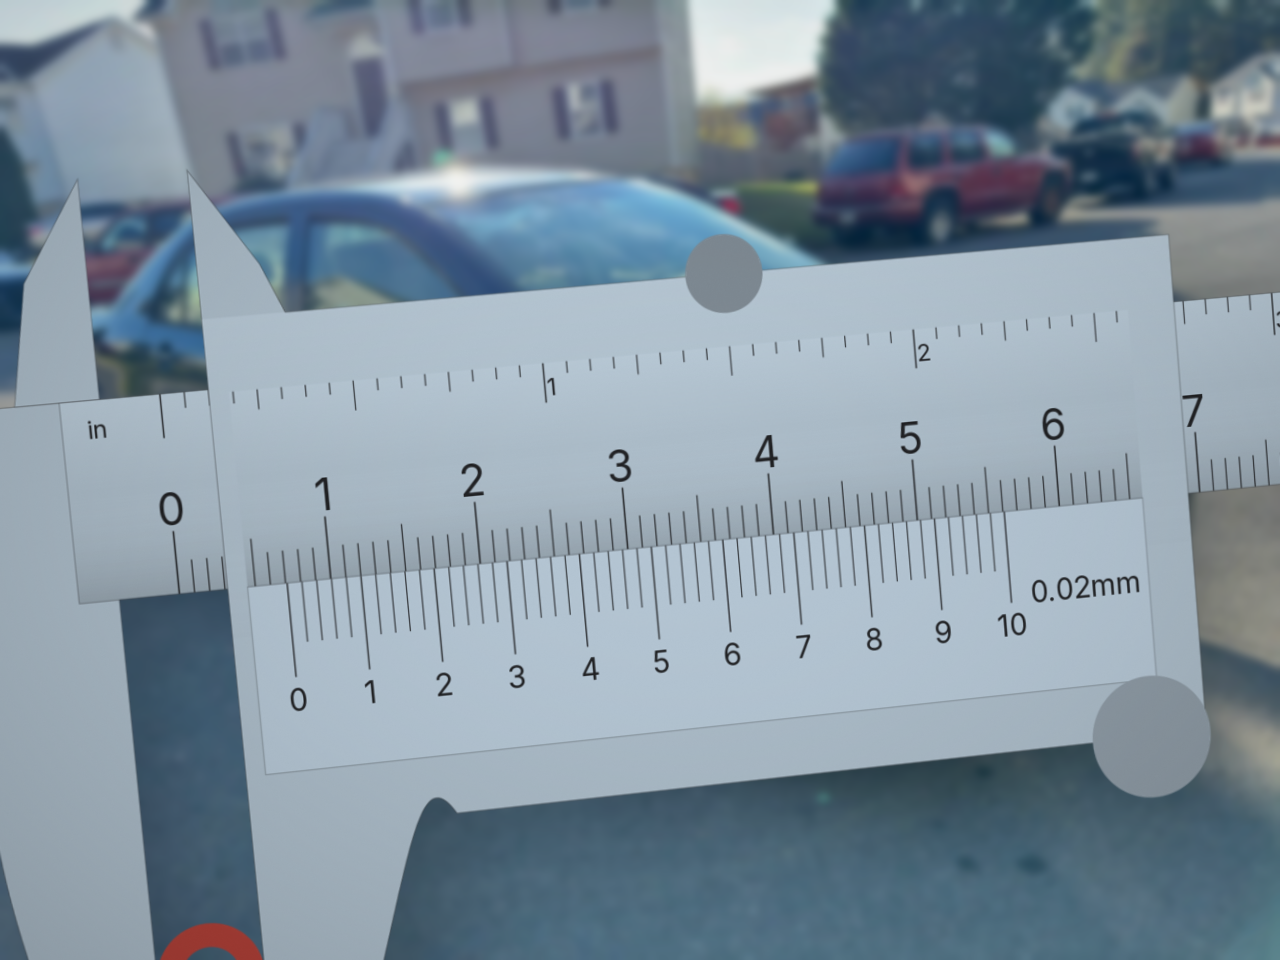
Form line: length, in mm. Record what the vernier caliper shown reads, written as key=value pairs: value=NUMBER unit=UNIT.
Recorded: value=7.1 unit=mm
